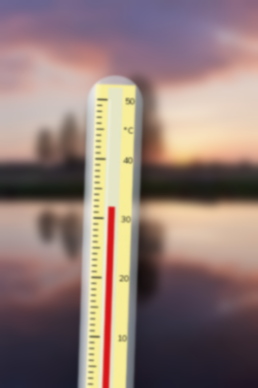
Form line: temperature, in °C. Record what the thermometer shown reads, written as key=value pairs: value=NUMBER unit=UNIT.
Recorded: value=32 unit=°C
